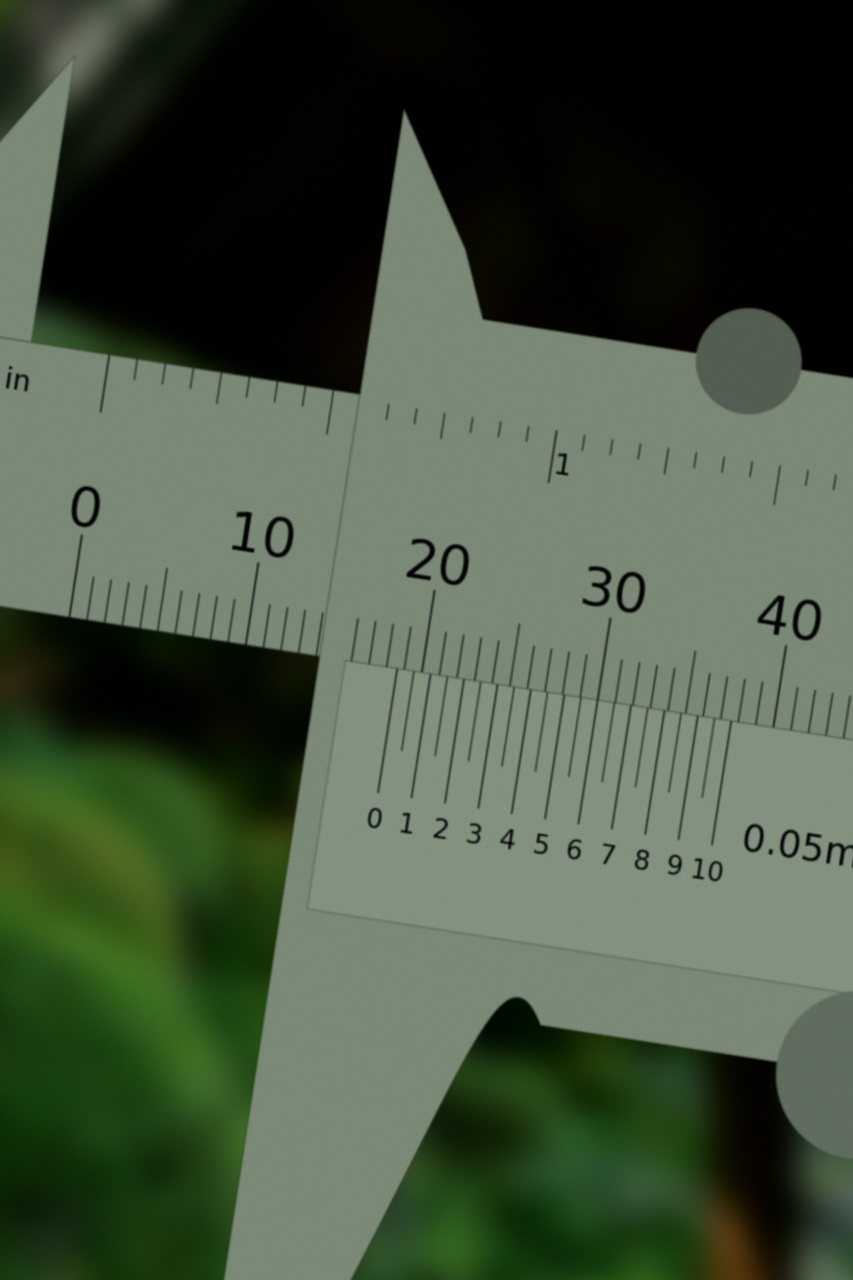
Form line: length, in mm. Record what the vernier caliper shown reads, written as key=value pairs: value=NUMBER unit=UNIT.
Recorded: value=18.6 unit=mm
